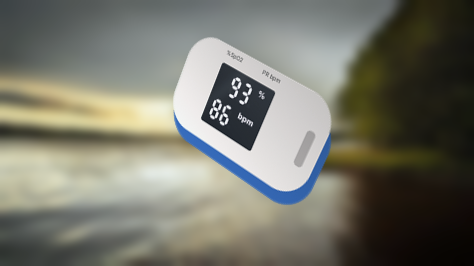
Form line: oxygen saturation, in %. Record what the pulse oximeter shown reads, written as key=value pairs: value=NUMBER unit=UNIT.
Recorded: value=93 unit=%
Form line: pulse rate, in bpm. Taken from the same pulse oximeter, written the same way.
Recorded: value=86 unit=bpm
